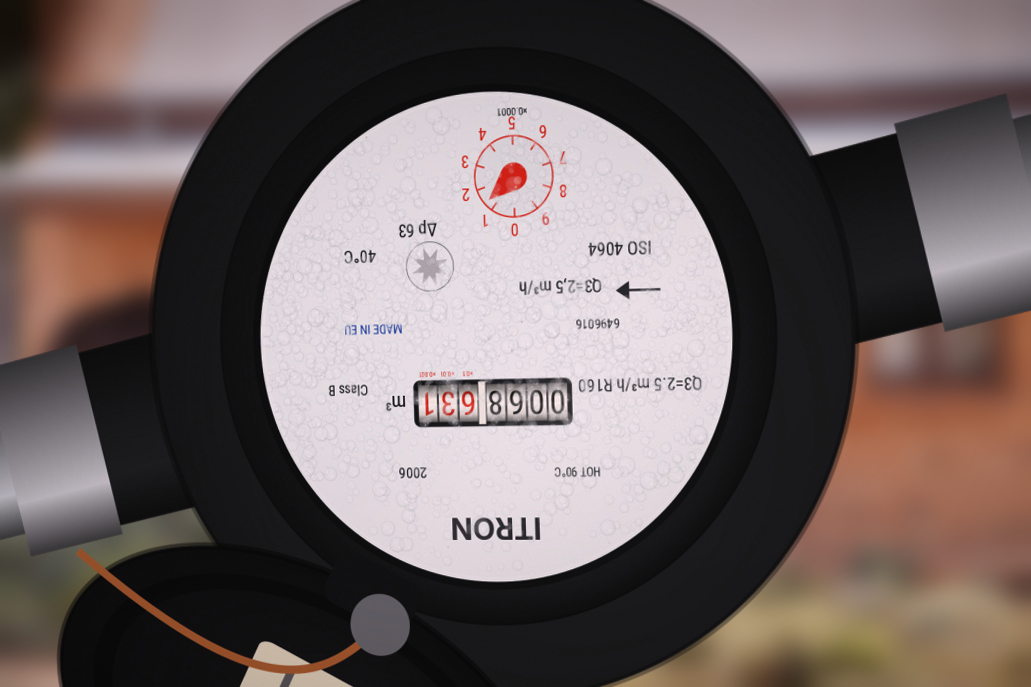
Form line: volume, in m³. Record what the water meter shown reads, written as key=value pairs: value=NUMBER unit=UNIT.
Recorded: value=68.6311 unit=m³
